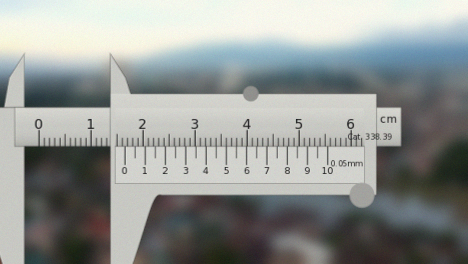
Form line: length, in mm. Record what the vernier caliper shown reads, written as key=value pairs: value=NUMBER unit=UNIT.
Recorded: value=16.5 unit=mm
